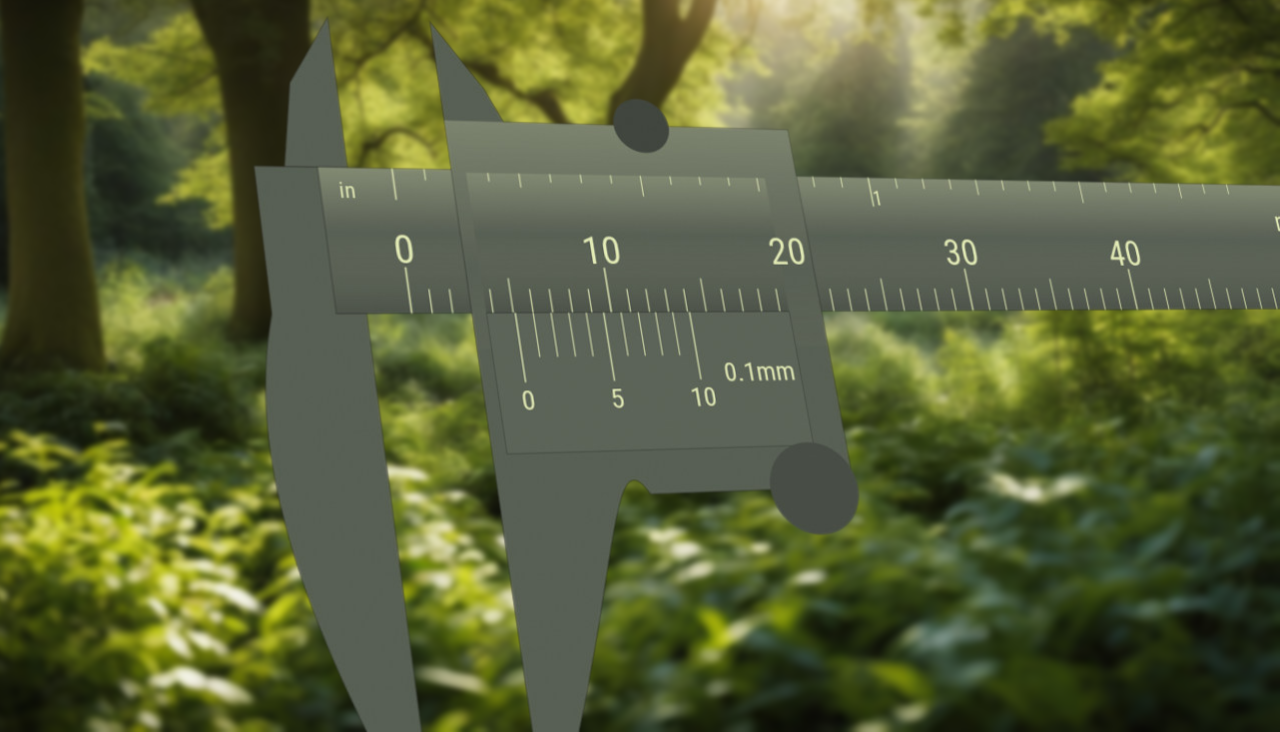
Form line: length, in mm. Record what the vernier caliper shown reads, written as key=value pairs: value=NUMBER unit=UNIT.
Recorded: value=5.1 unit=mm
